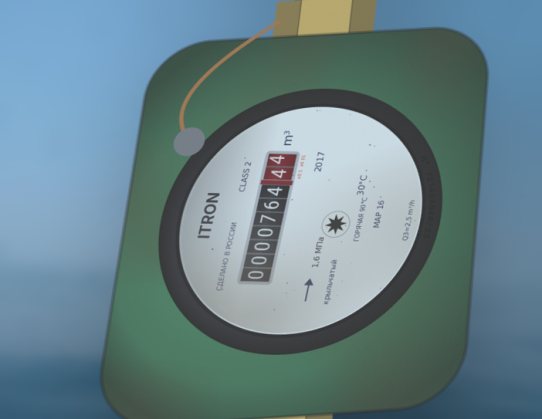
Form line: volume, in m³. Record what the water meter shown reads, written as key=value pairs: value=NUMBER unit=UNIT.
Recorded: value=764.44 unit=m³
